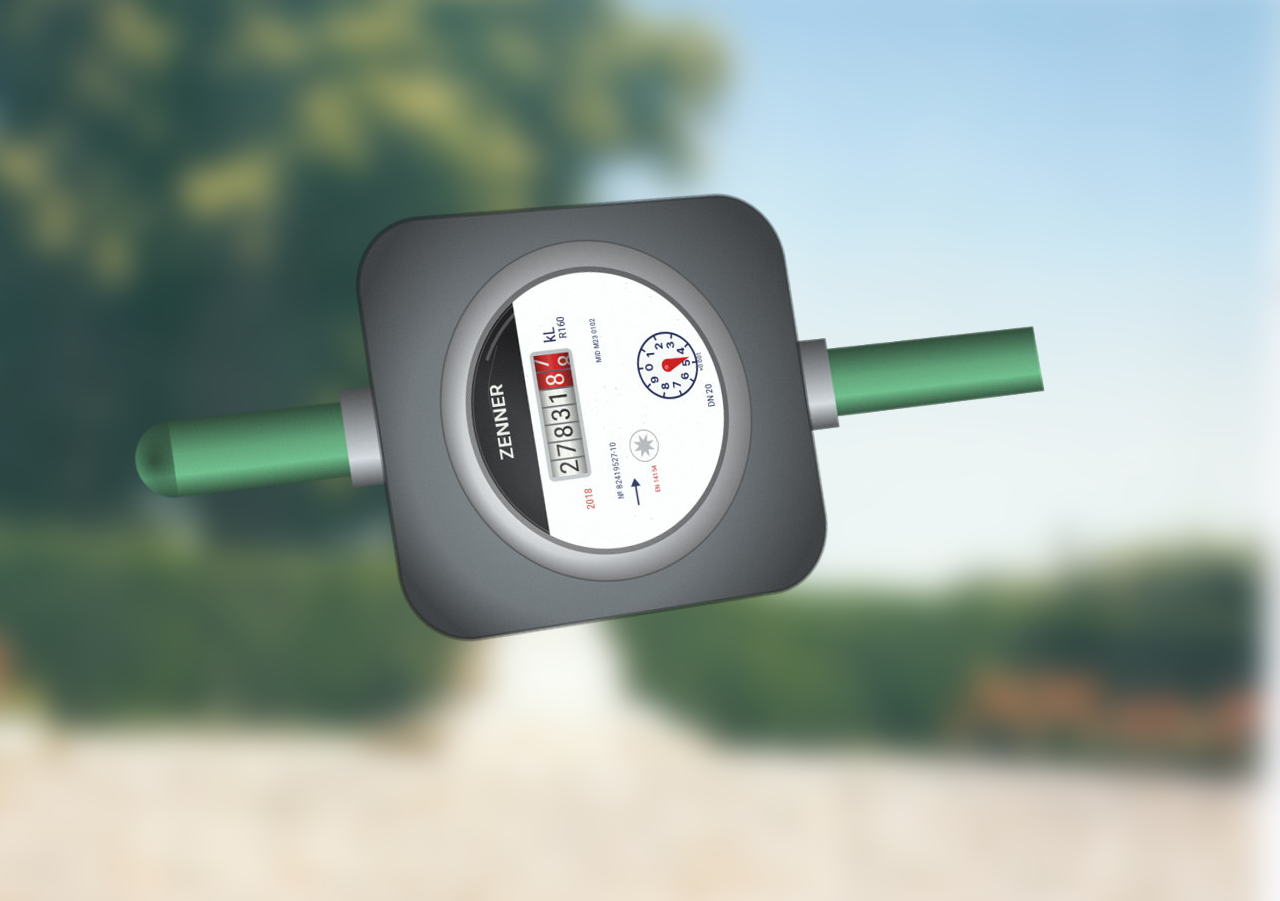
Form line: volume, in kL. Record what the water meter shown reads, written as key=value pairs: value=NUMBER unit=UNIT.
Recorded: value=27831.874 unit=kL
